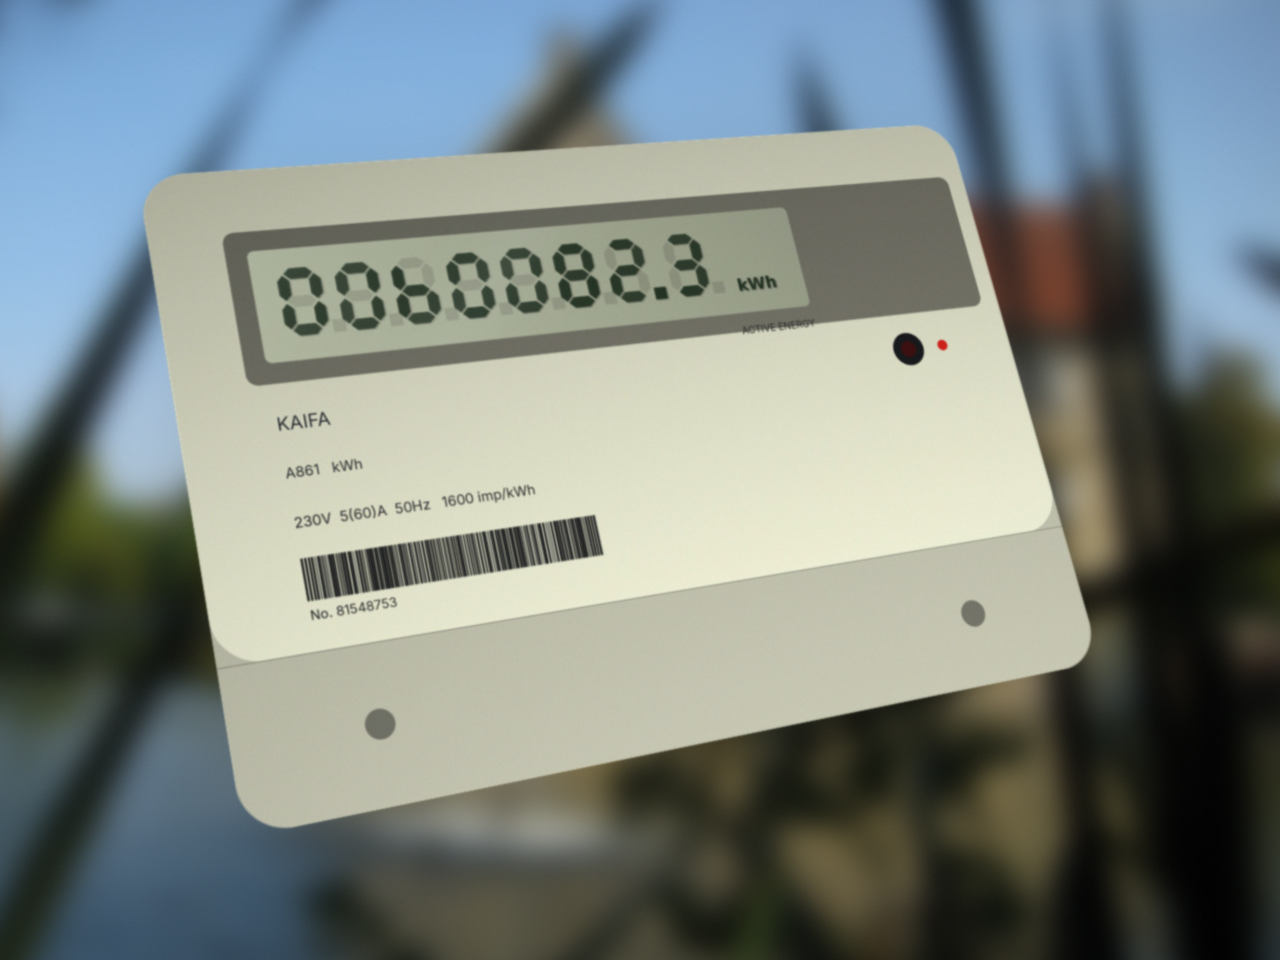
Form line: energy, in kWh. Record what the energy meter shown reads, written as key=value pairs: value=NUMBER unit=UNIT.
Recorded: value=60082.3 unit=kWh
